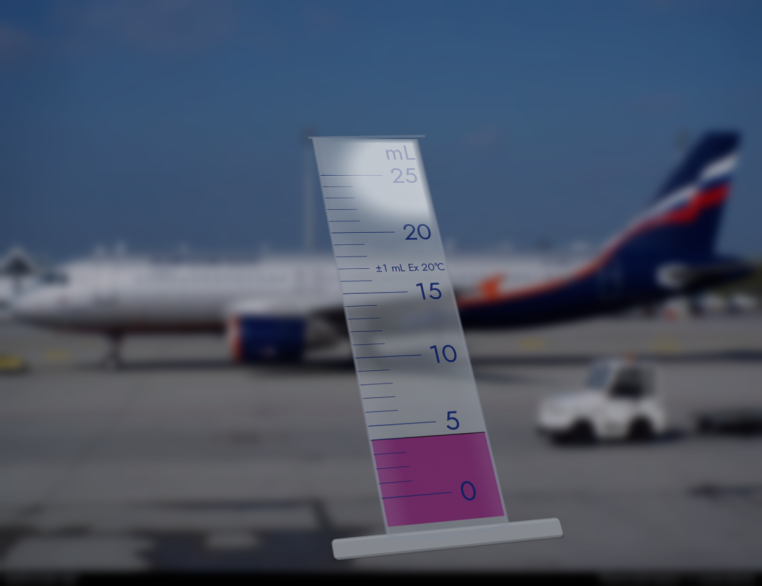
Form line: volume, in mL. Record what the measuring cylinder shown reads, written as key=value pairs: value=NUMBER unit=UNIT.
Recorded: value=4 unit=mL
